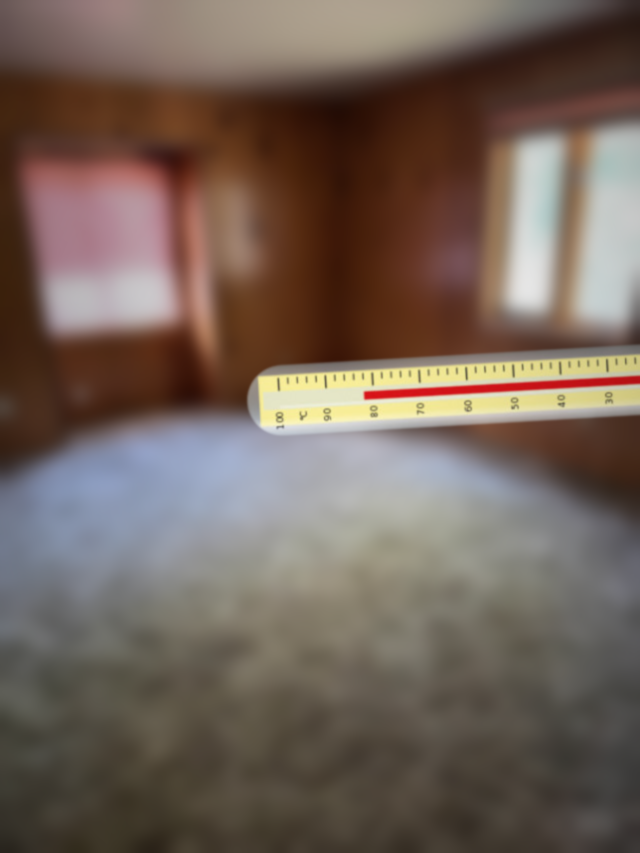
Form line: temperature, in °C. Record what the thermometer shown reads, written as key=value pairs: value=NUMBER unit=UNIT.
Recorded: value=82 unit=°C
